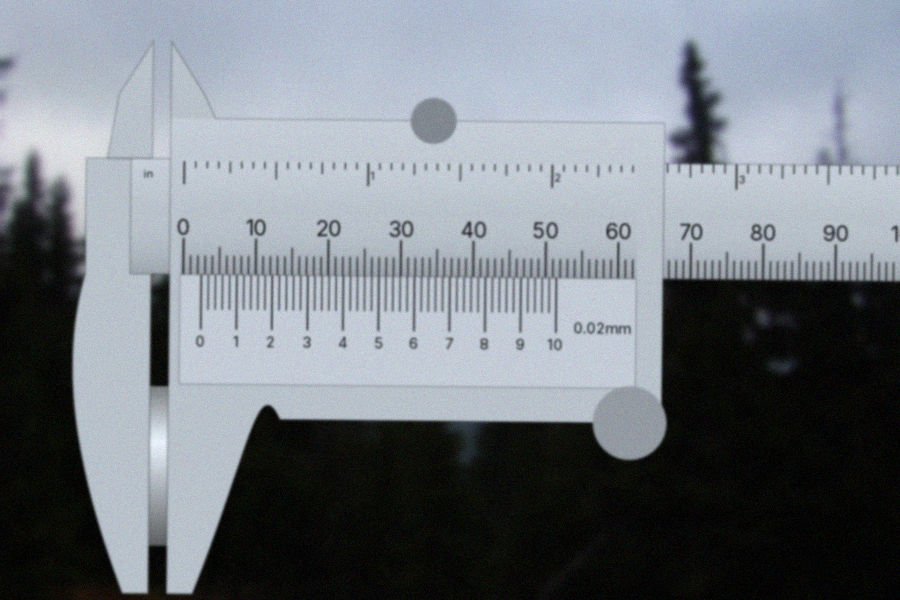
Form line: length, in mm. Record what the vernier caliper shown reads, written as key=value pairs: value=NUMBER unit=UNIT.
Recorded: value=2.5 unit=mm
